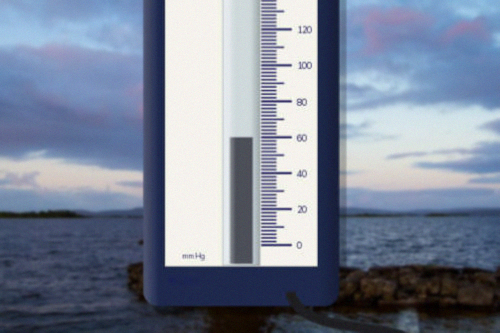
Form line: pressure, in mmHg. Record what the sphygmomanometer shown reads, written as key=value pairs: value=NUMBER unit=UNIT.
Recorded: value=60 unit=mmHg
